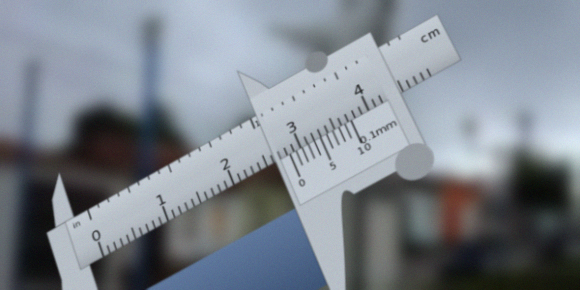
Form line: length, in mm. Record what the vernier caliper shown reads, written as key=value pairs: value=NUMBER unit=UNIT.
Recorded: value=28.4 unit=mm
